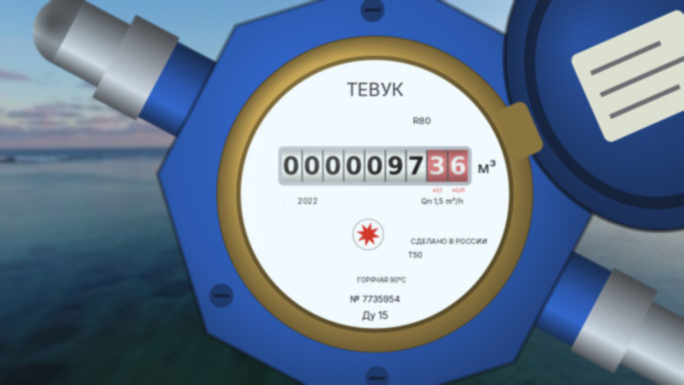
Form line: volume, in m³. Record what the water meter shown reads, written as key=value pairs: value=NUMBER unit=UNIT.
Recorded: value=97.36 unit=m³
